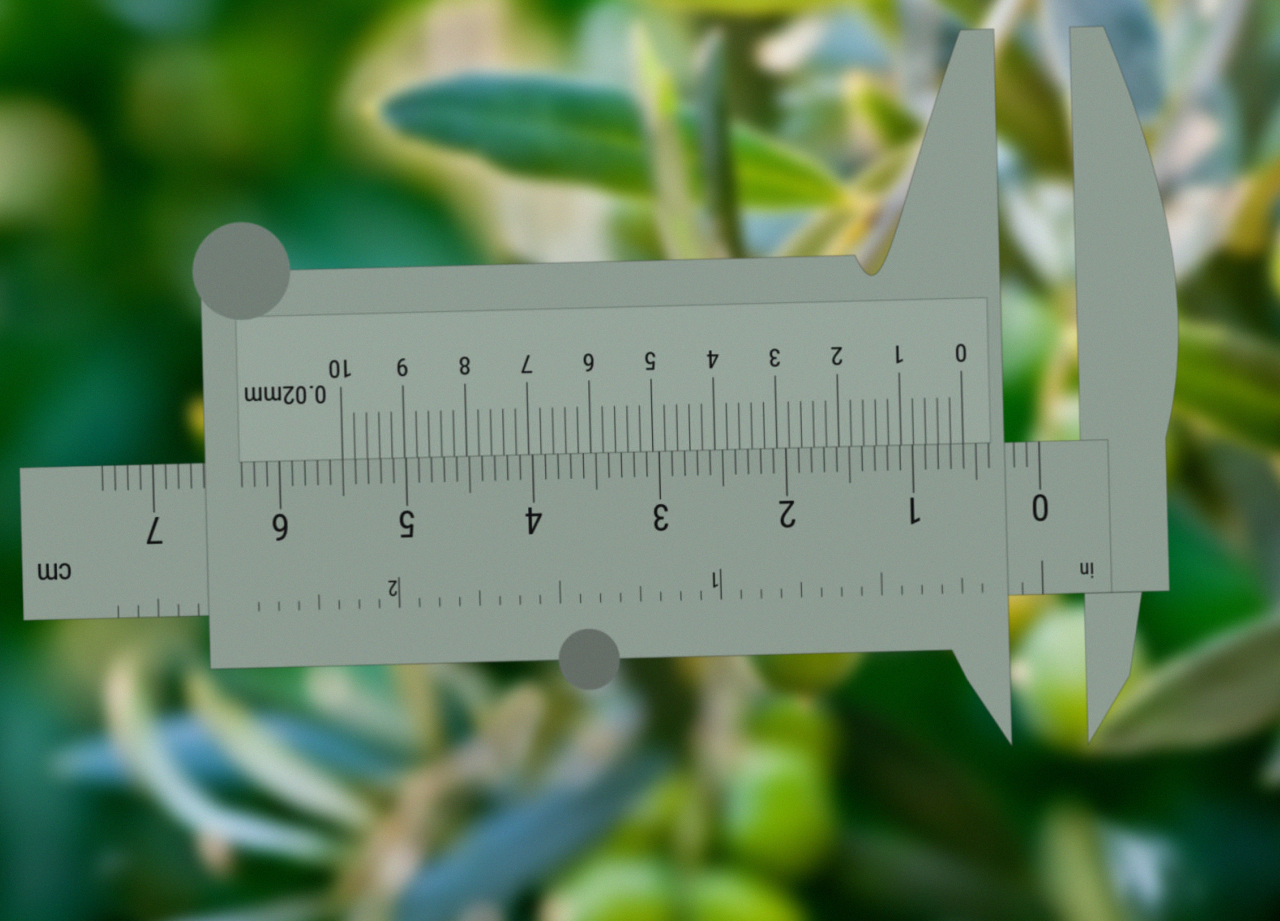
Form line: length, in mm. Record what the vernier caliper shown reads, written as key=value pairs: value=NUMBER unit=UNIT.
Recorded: value=6.0 unit=mm
